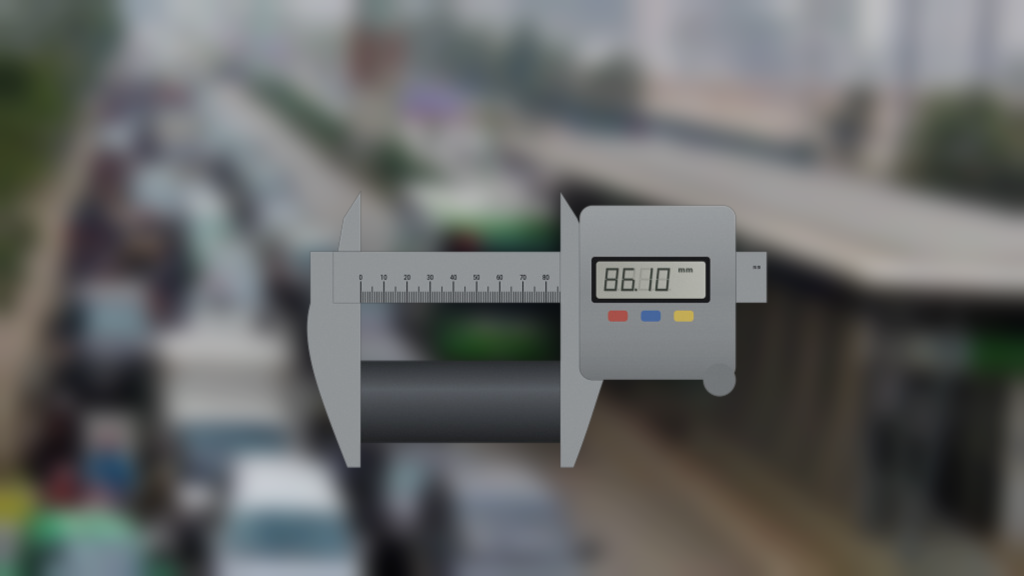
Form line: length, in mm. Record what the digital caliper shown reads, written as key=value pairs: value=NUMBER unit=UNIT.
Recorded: value=86.10 unit=mm
